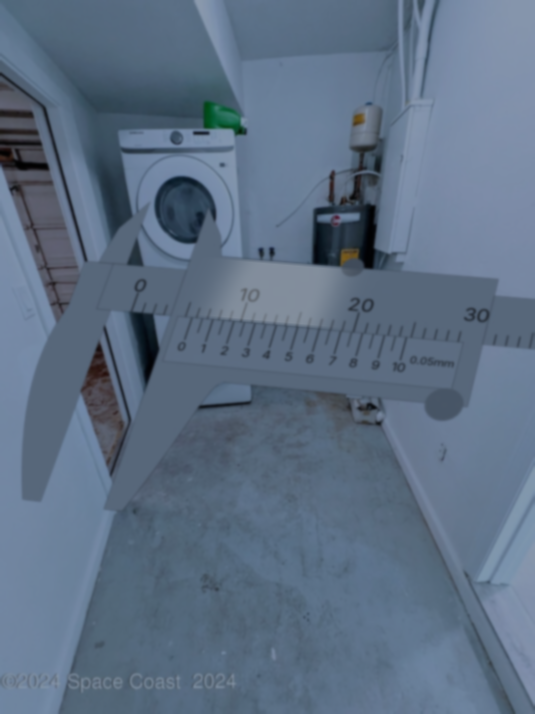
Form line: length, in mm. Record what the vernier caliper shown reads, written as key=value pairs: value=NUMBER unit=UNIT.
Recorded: value=5.6 unit=mm
